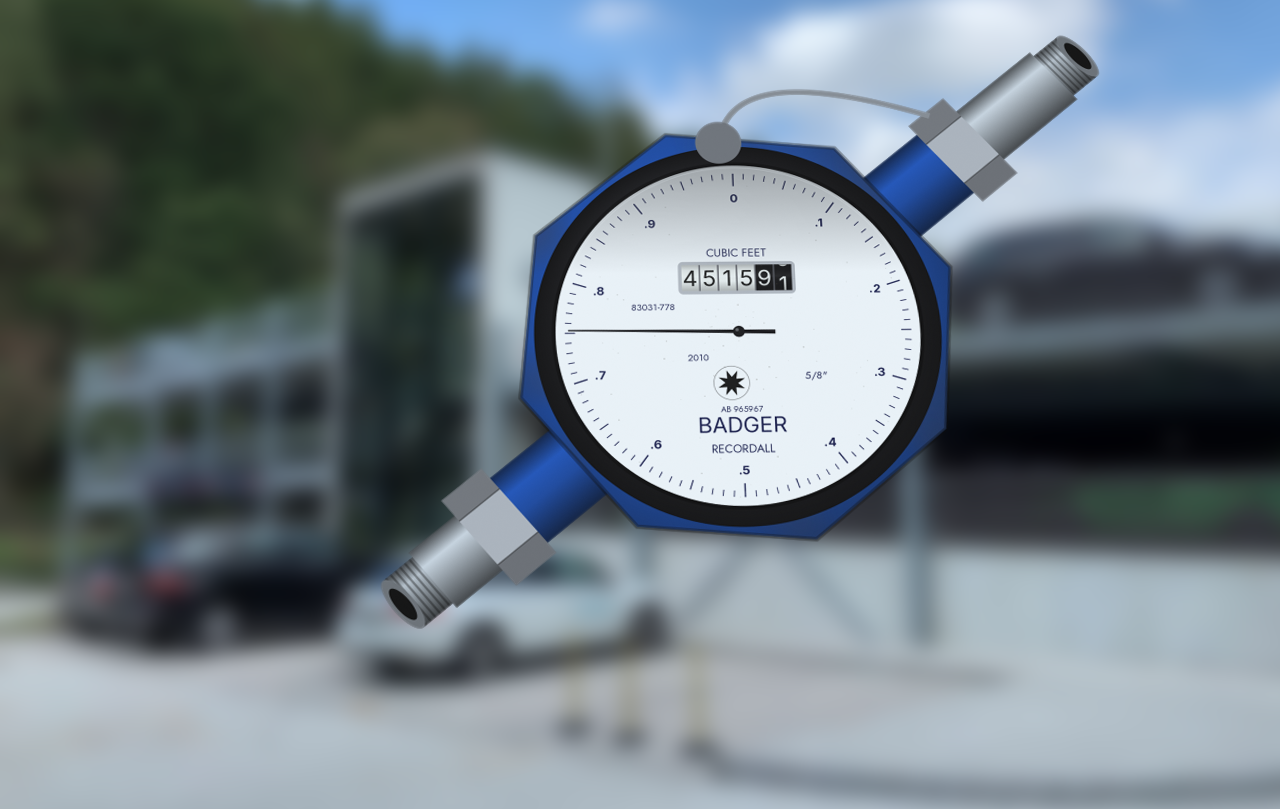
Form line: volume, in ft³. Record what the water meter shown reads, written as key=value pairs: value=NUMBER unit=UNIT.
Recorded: value=451590.75 unit=ft³
